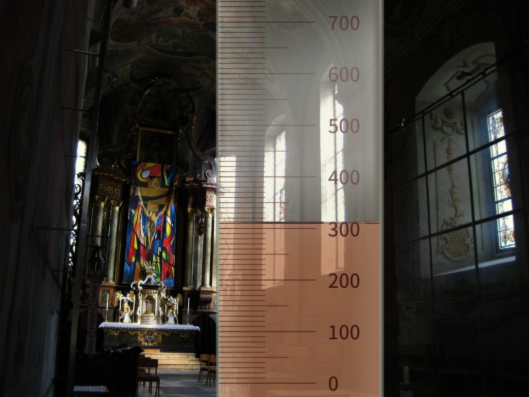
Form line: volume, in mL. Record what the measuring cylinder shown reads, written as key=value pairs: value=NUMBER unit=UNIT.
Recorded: value=310 unit=mL
